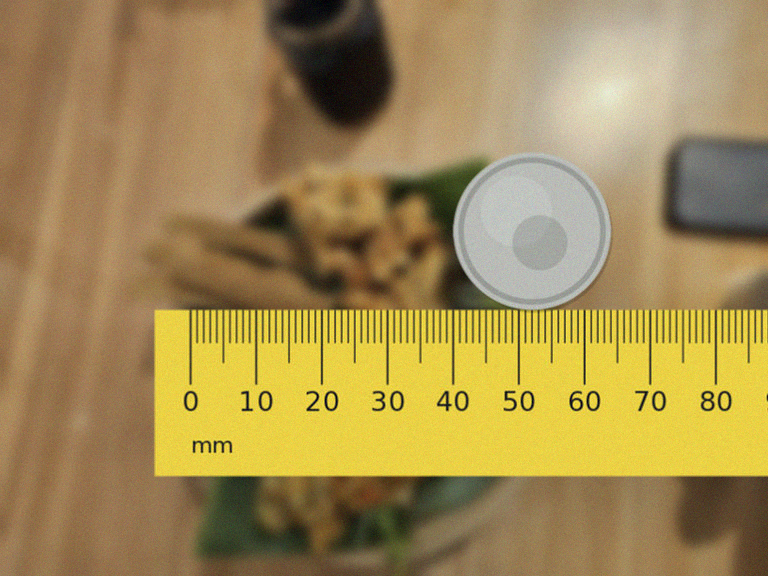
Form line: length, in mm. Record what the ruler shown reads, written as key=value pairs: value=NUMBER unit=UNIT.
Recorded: value=24 unit=mm
